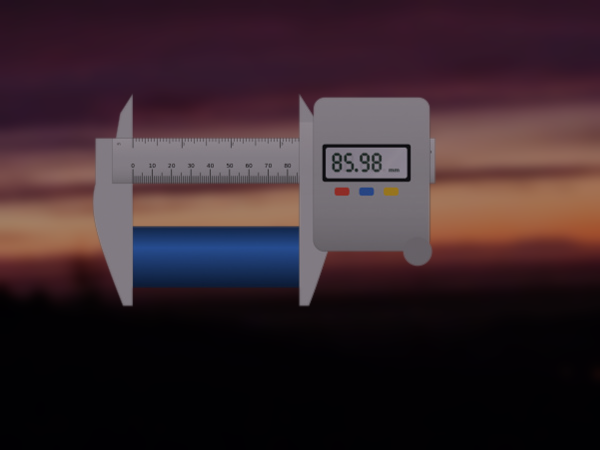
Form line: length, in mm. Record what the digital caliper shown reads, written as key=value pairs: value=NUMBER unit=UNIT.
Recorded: value=85.98 unit=mm
